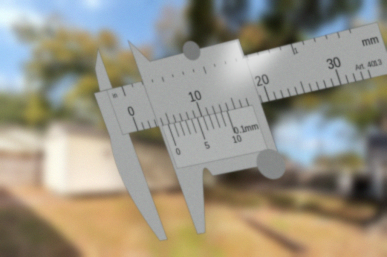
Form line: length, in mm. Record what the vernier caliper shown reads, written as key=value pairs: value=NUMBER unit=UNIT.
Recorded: value=4.8 unit=mm
